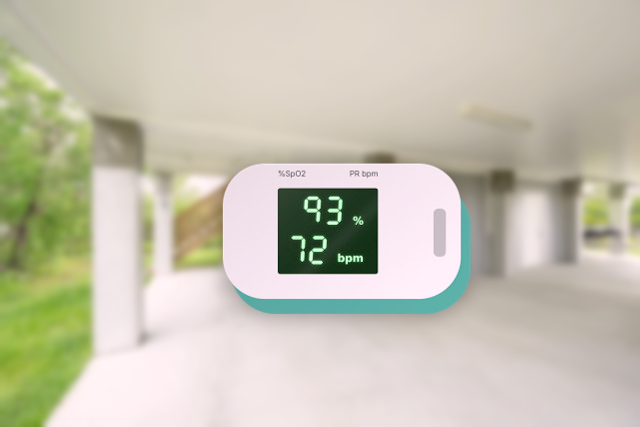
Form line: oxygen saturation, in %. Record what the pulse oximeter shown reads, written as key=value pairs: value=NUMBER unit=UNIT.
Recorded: value=93 unit=%
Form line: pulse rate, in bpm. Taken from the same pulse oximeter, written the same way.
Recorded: value=72 unit=bpm
